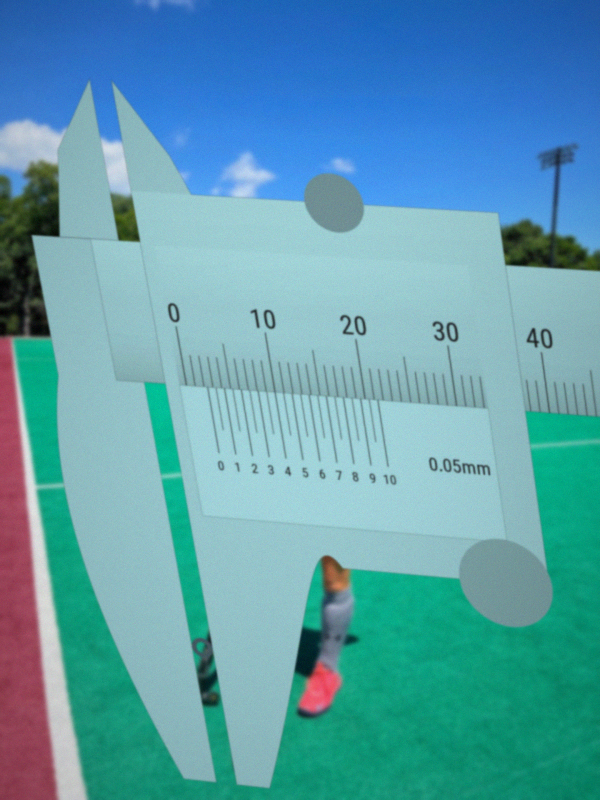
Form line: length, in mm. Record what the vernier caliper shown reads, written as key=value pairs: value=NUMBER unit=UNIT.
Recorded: value=2.4 unit=mm
